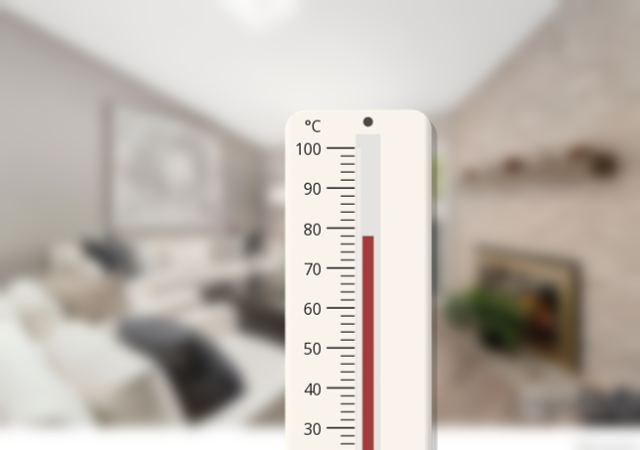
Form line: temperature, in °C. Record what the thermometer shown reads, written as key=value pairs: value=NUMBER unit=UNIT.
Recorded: value=78 unit=°C
